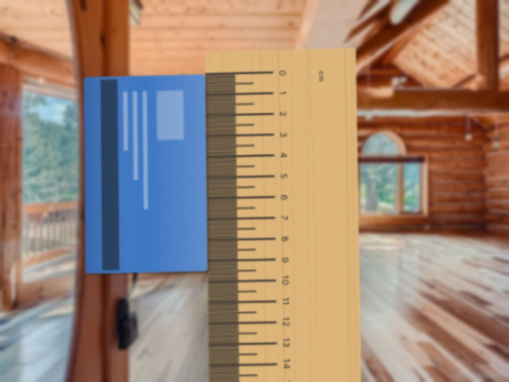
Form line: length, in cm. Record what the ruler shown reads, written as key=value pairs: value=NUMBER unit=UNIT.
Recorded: value=9.5 unit=cm
